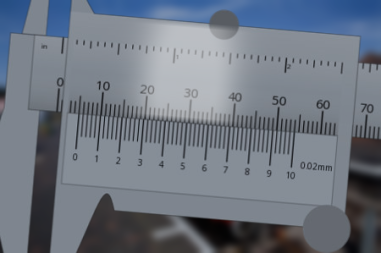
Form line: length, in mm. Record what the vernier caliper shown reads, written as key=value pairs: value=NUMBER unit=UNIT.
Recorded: value=5.0 unit=mm
